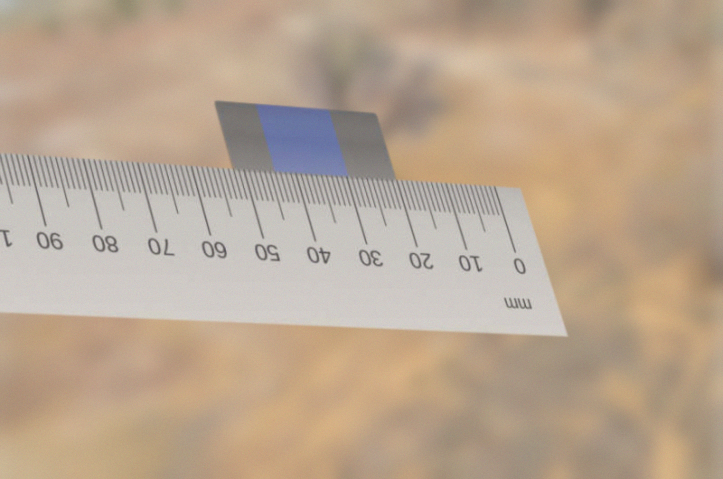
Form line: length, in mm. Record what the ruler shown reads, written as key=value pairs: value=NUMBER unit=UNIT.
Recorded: value=32 unit=mm
